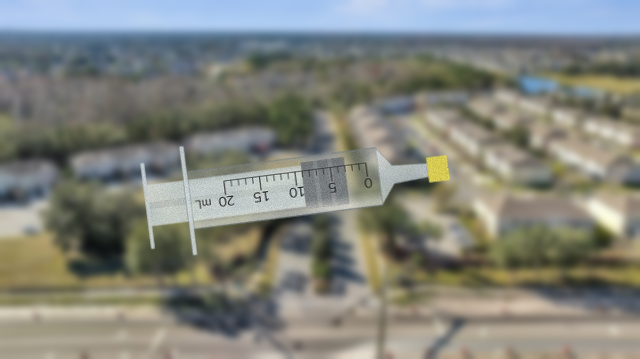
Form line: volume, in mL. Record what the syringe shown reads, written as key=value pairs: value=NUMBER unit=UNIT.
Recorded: value=3 unit=mL
